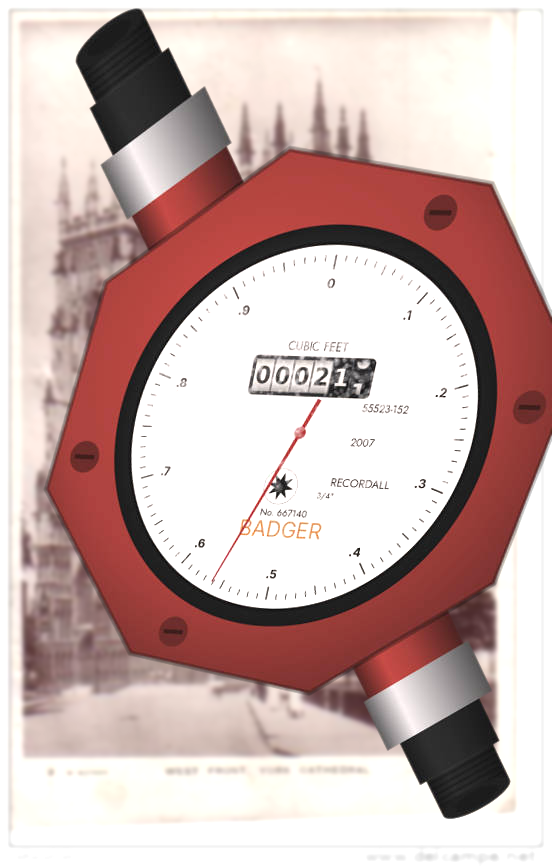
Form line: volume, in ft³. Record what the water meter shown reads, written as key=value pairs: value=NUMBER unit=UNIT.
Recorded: value=210.56 unit=ft³
